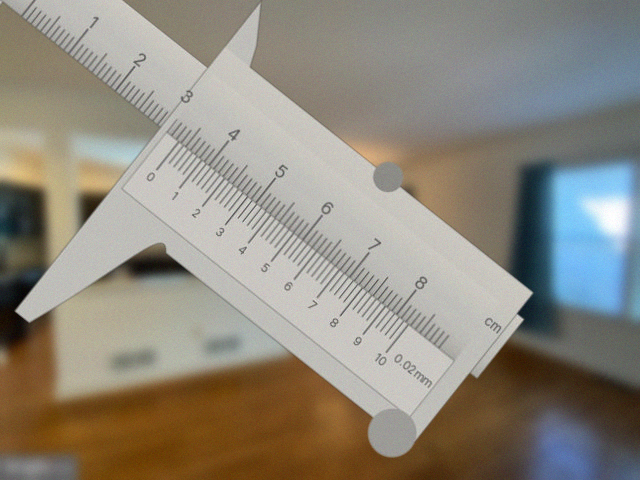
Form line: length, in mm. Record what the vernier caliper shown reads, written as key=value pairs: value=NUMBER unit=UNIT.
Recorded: value=33.6 unit=mm
